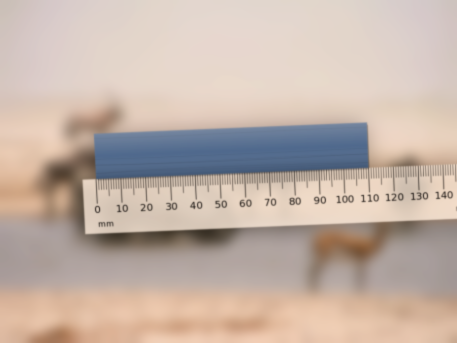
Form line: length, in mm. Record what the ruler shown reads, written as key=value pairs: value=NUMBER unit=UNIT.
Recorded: value=110 unit=mm
